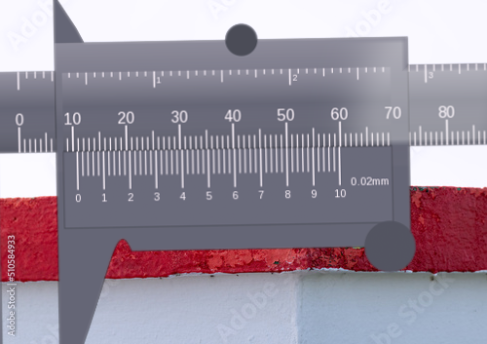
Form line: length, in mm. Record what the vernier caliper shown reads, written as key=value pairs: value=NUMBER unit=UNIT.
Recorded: value=10.8 unit=mm
